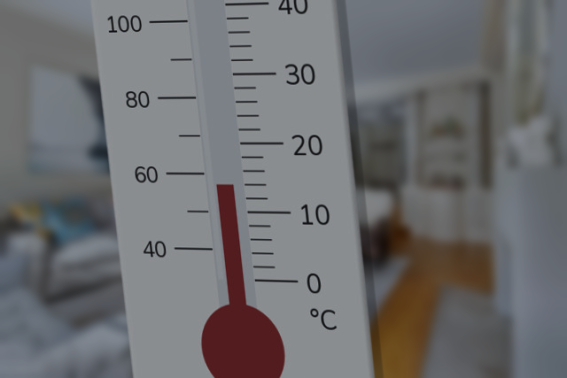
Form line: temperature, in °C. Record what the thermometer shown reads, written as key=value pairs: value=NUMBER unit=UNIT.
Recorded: value=14 unit=°C
